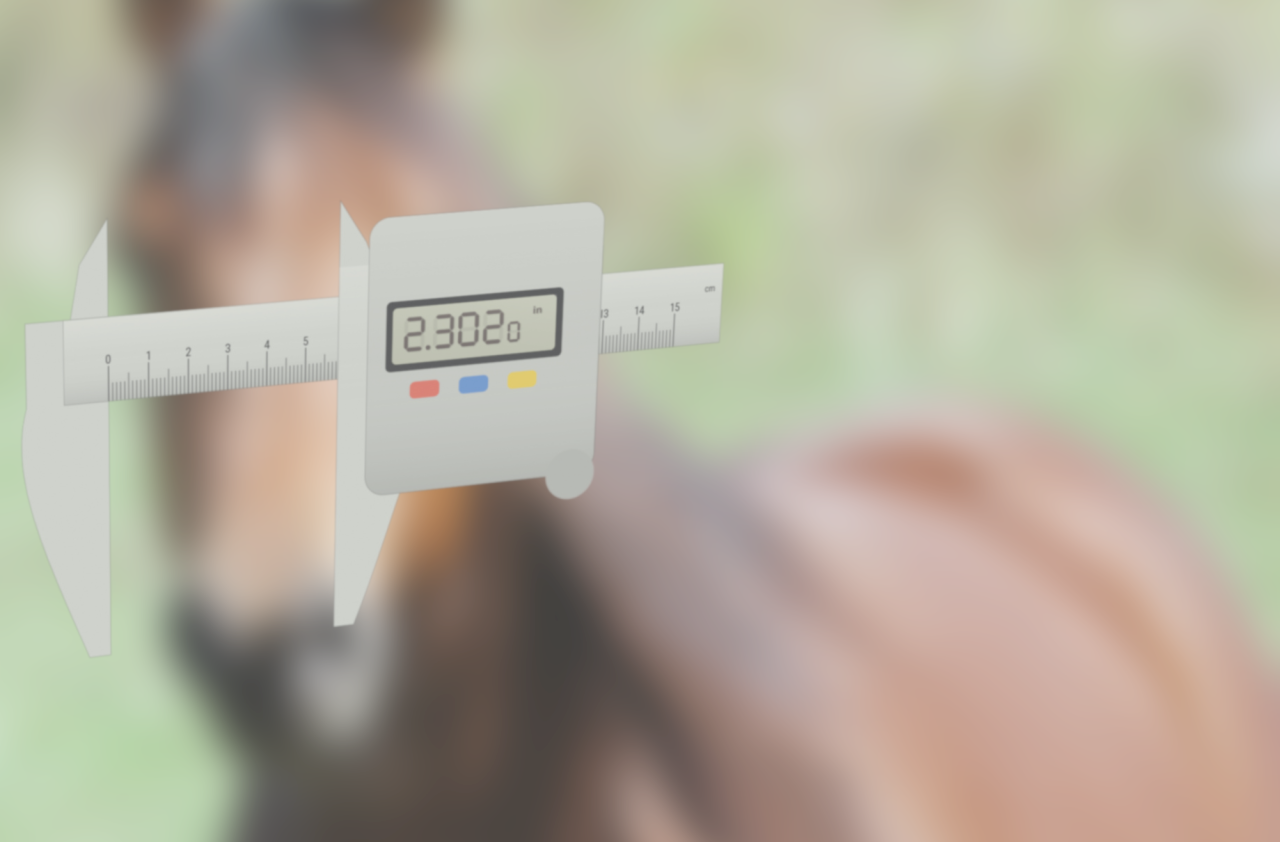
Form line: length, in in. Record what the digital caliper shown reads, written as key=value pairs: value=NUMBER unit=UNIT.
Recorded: value=2.3020 unit=in
